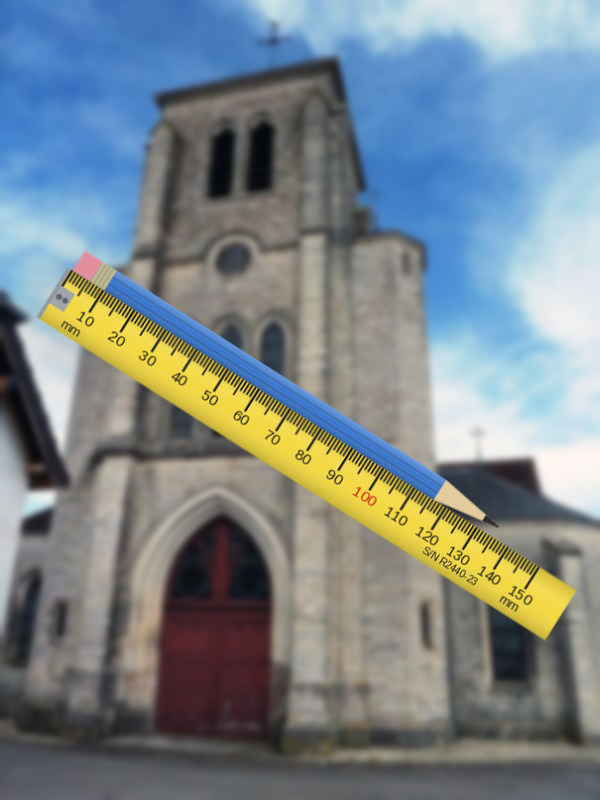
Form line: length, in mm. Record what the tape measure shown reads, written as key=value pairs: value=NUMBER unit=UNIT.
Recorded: value=135 unit=mm
